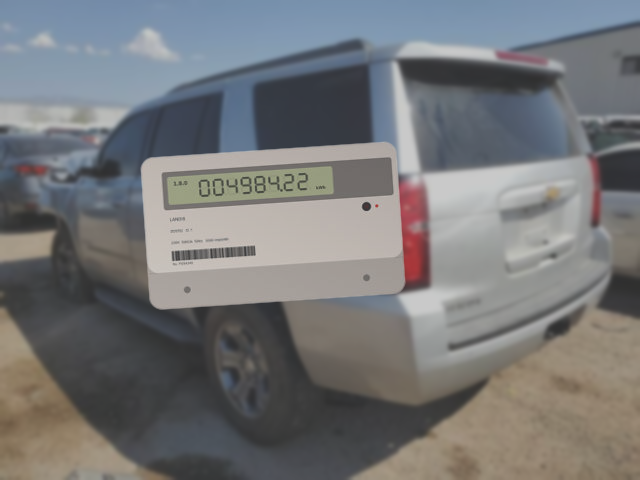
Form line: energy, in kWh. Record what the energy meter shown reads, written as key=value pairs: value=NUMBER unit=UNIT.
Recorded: value=4984.22 unit=kWh
